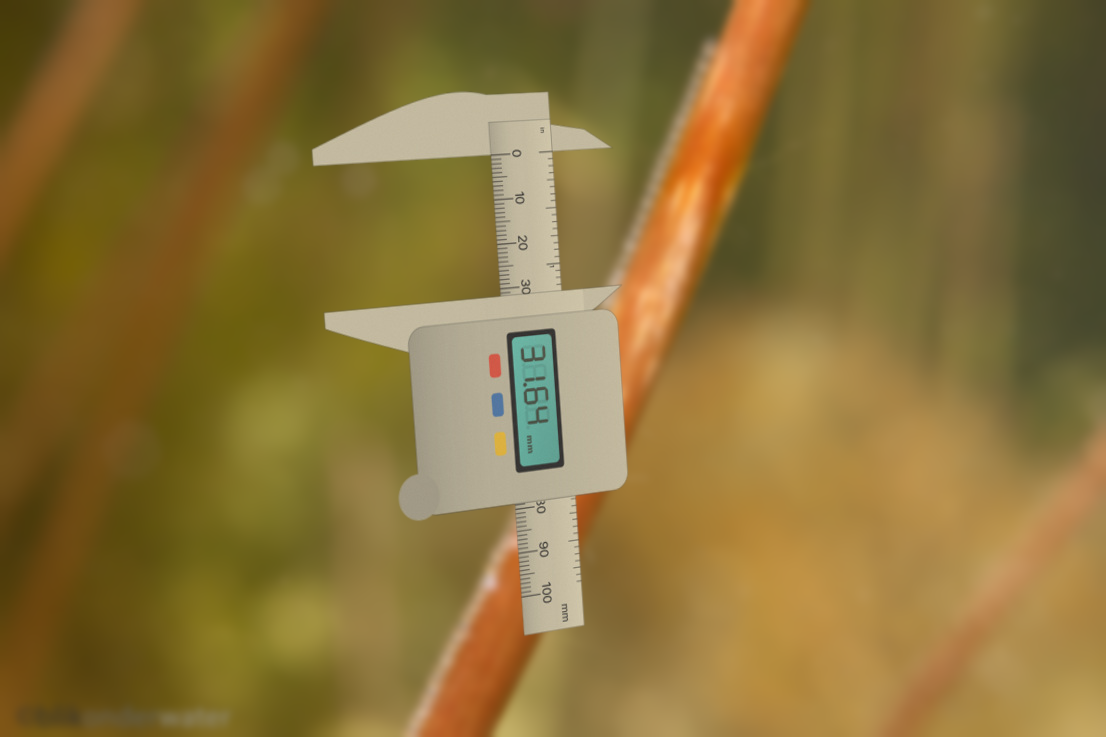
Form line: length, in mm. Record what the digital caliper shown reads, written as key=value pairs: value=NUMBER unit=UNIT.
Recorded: value=31.64 unit=mm
